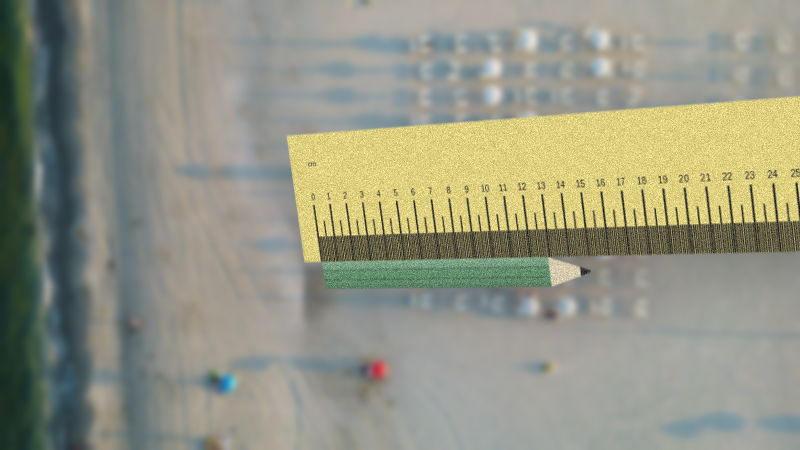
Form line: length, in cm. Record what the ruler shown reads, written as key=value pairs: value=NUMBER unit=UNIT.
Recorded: value=15 unit=cm
